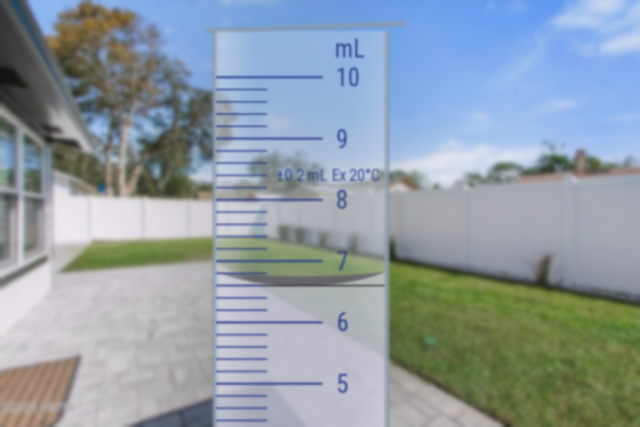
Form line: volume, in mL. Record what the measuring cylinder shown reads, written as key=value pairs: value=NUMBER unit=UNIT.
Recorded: value=6.6 unit=mL
